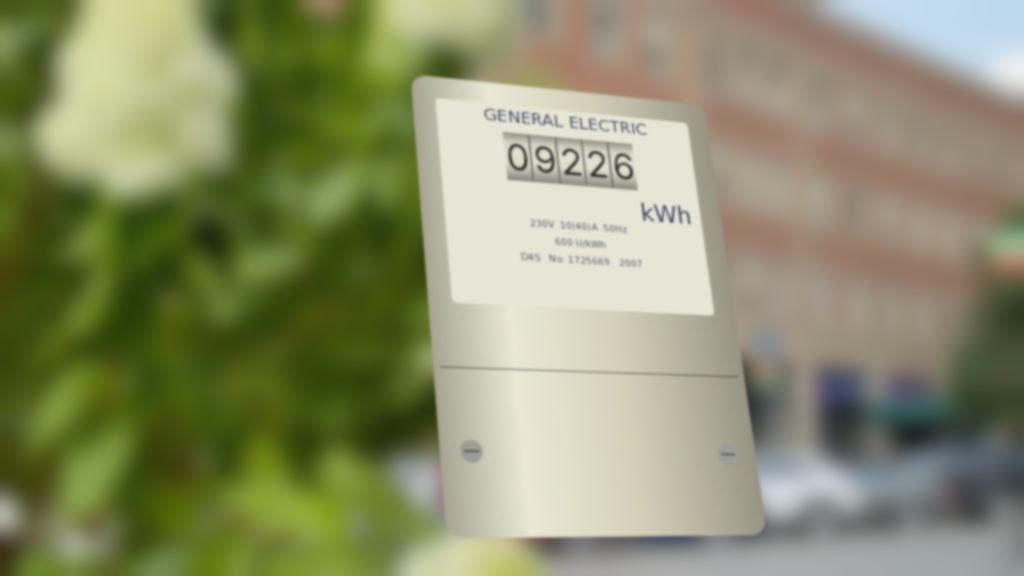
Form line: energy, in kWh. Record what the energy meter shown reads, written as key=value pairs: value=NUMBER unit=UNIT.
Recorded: value=9226 unit=kWh
